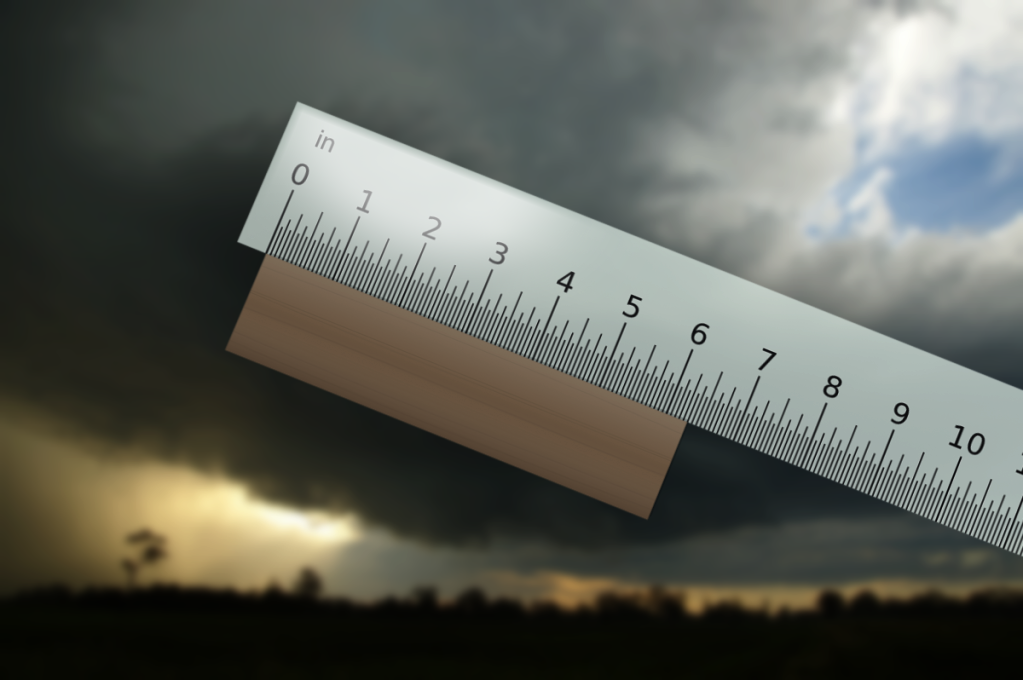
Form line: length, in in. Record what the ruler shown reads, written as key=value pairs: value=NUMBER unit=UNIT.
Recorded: value=6.3125 unit=in
